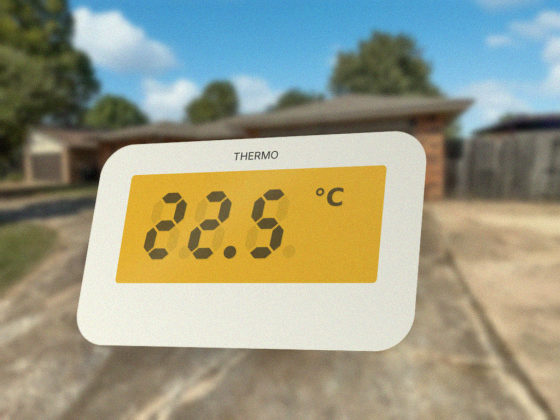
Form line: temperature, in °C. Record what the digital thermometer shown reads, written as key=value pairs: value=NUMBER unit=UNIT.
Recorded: value=22.5 unit=°C
